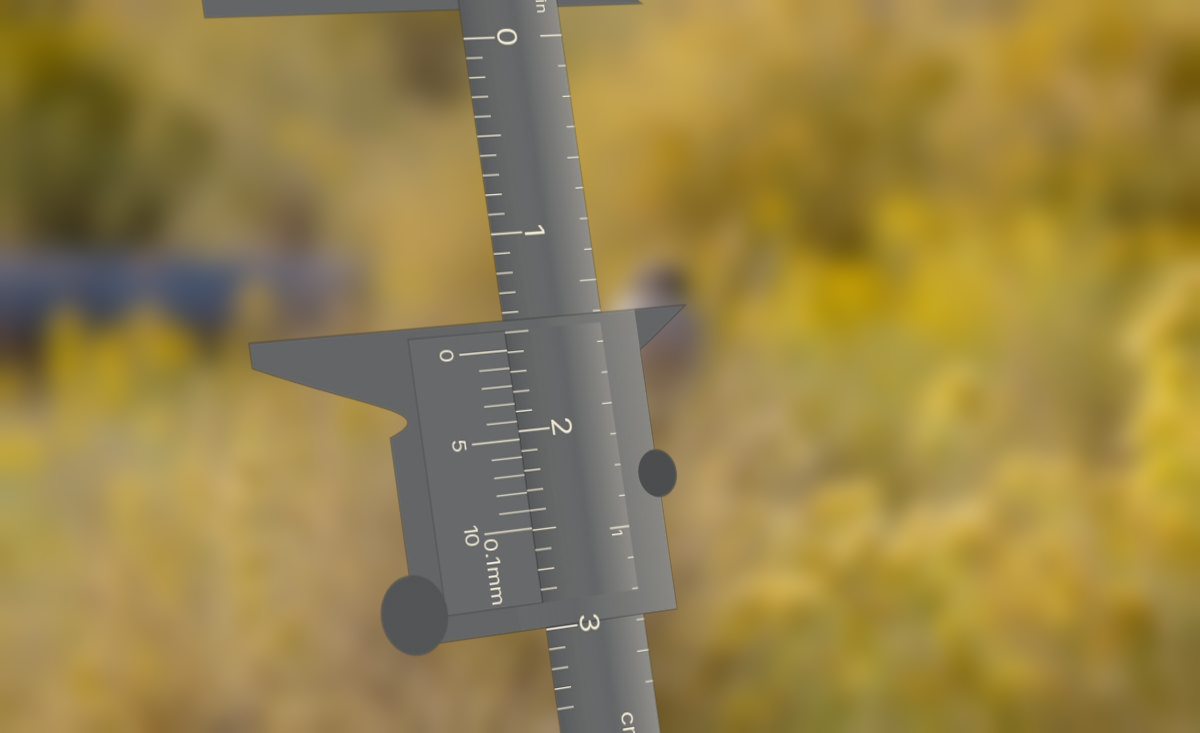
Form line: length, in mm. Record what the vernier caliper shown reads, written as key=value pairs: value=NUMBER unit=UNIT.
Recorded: value=15.9 unit=mm
